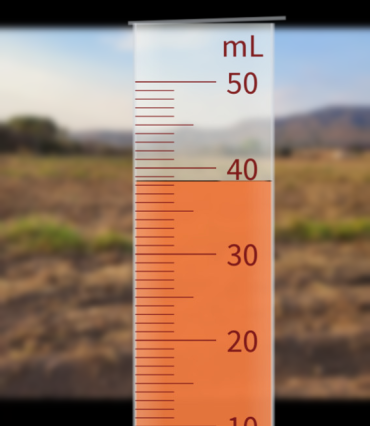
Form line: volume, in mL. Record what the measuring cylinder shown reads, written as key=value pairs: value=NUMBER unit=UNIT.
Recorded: value=38.5 unit=mL
